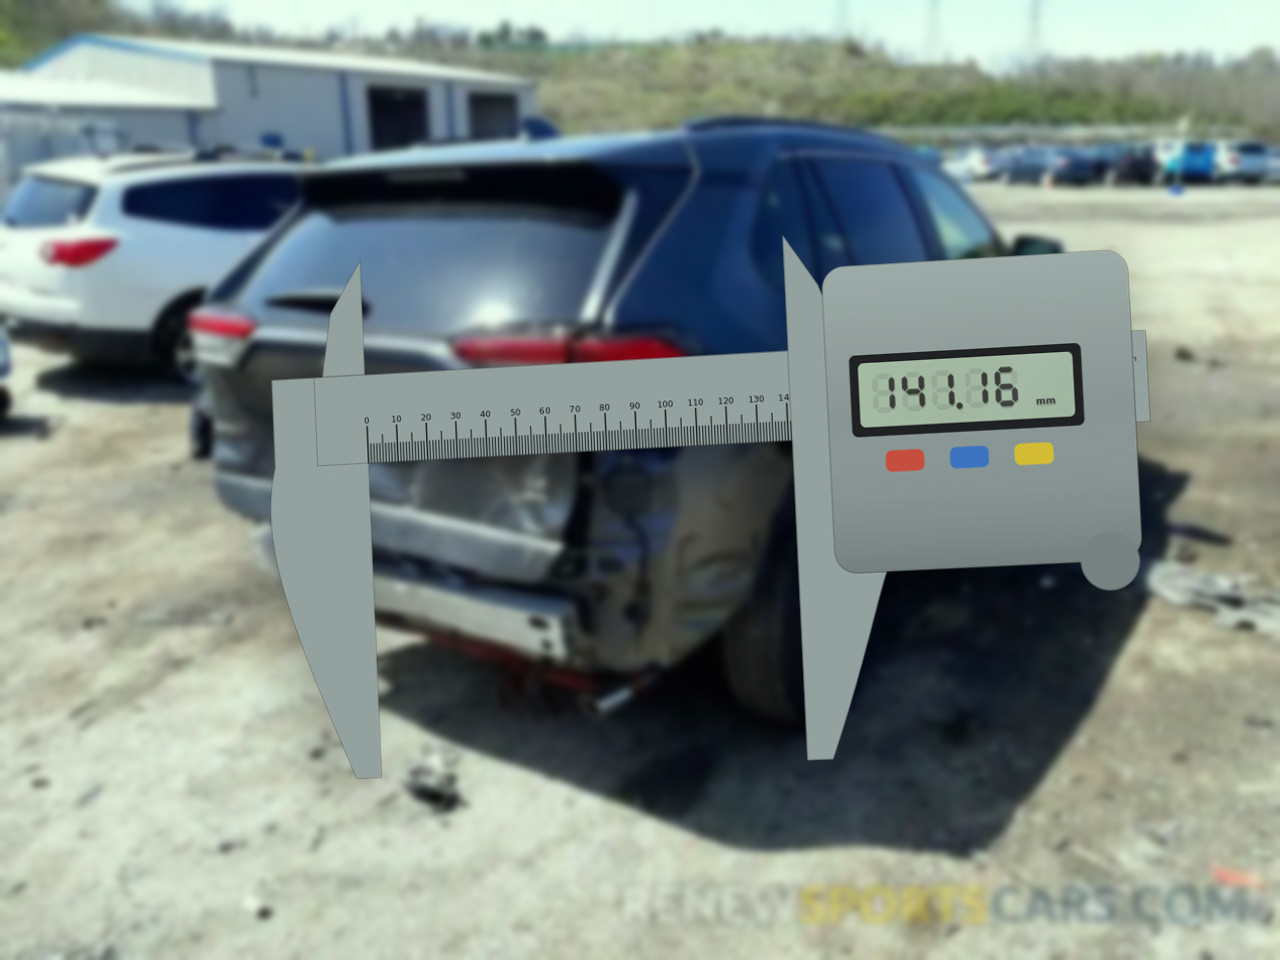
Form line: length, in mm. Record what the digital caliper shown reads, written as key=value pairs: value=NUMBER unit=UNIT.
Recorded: value=141.16 unit=mm
